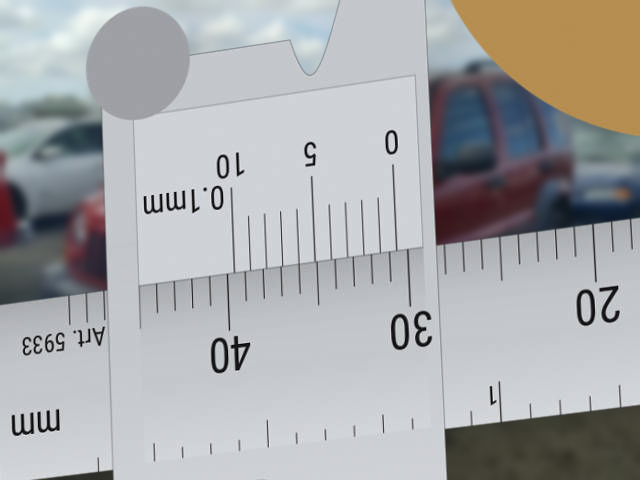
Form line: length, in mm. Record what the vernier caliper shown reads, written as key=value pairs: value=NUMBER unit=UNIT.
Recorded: value=30.6 unit=mm
